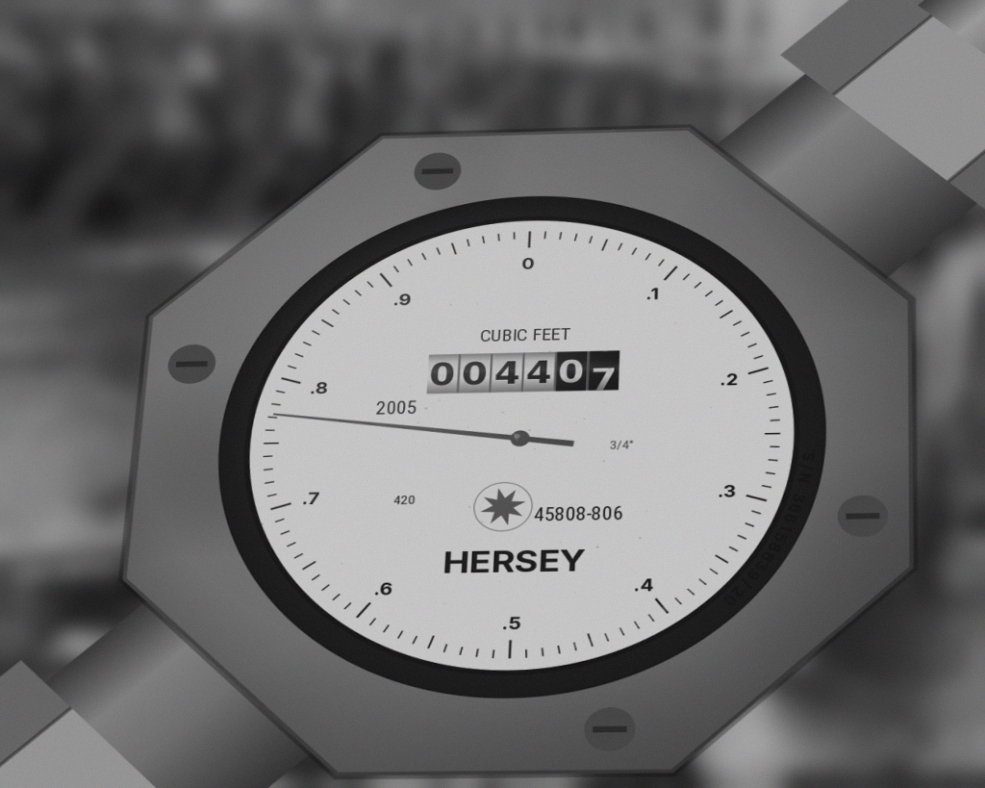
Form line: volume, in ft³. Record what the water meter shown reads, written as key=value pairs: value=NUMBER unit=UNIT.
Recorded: value=4406.77 unit=ft³
